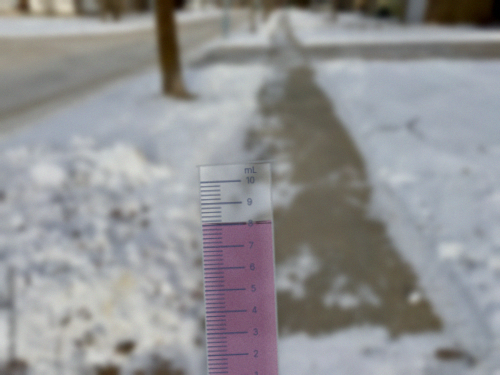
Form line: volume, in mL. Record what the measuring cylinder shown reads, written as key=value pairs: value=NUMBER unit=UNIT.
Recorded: value=8 unit=mL
